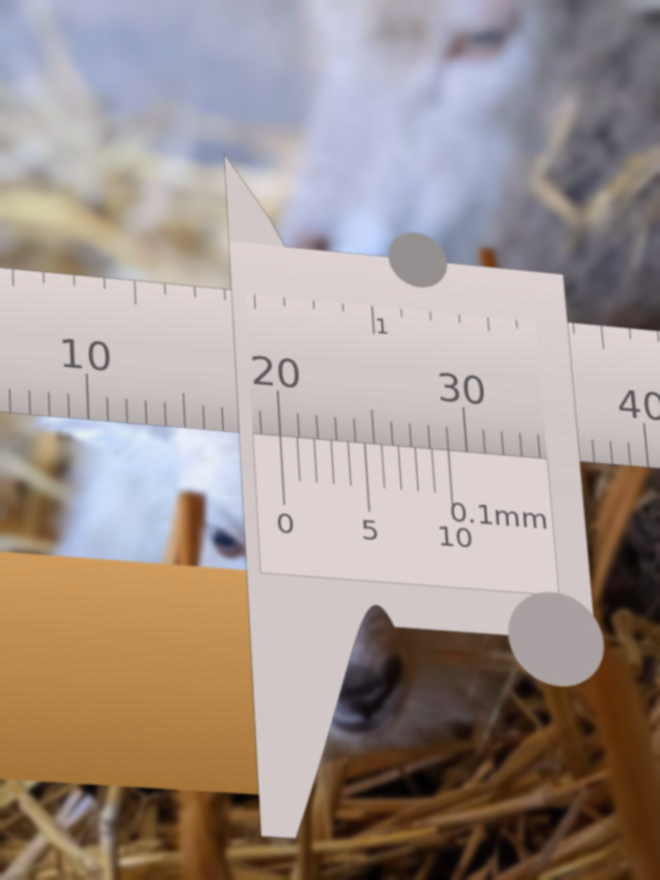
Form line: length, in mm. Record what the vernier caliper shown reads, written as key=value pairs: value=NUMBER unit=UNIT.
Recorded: value=20.0 unit=mm
